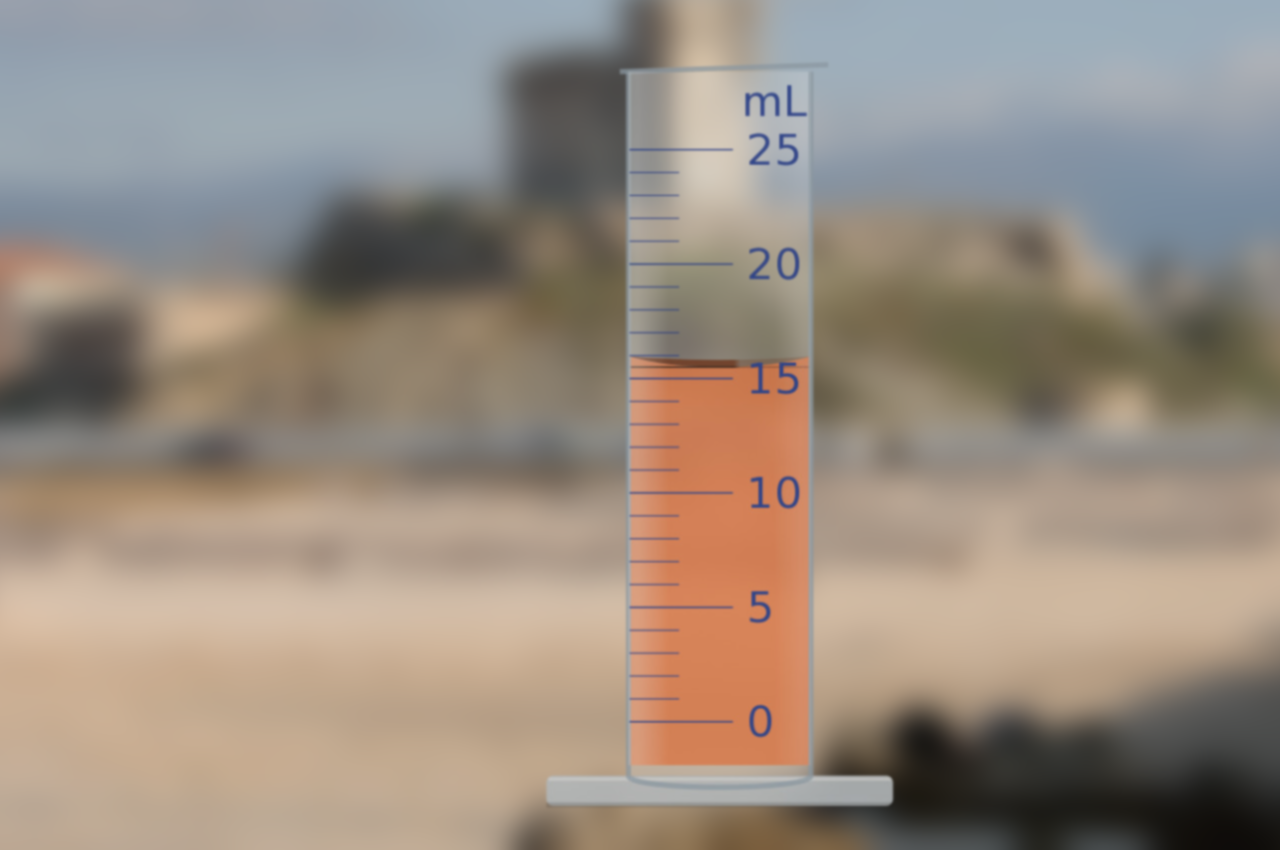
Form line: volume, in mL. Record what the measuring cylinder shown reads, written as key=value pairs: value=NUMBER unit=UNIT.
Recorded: value=15.5 unit=mL
